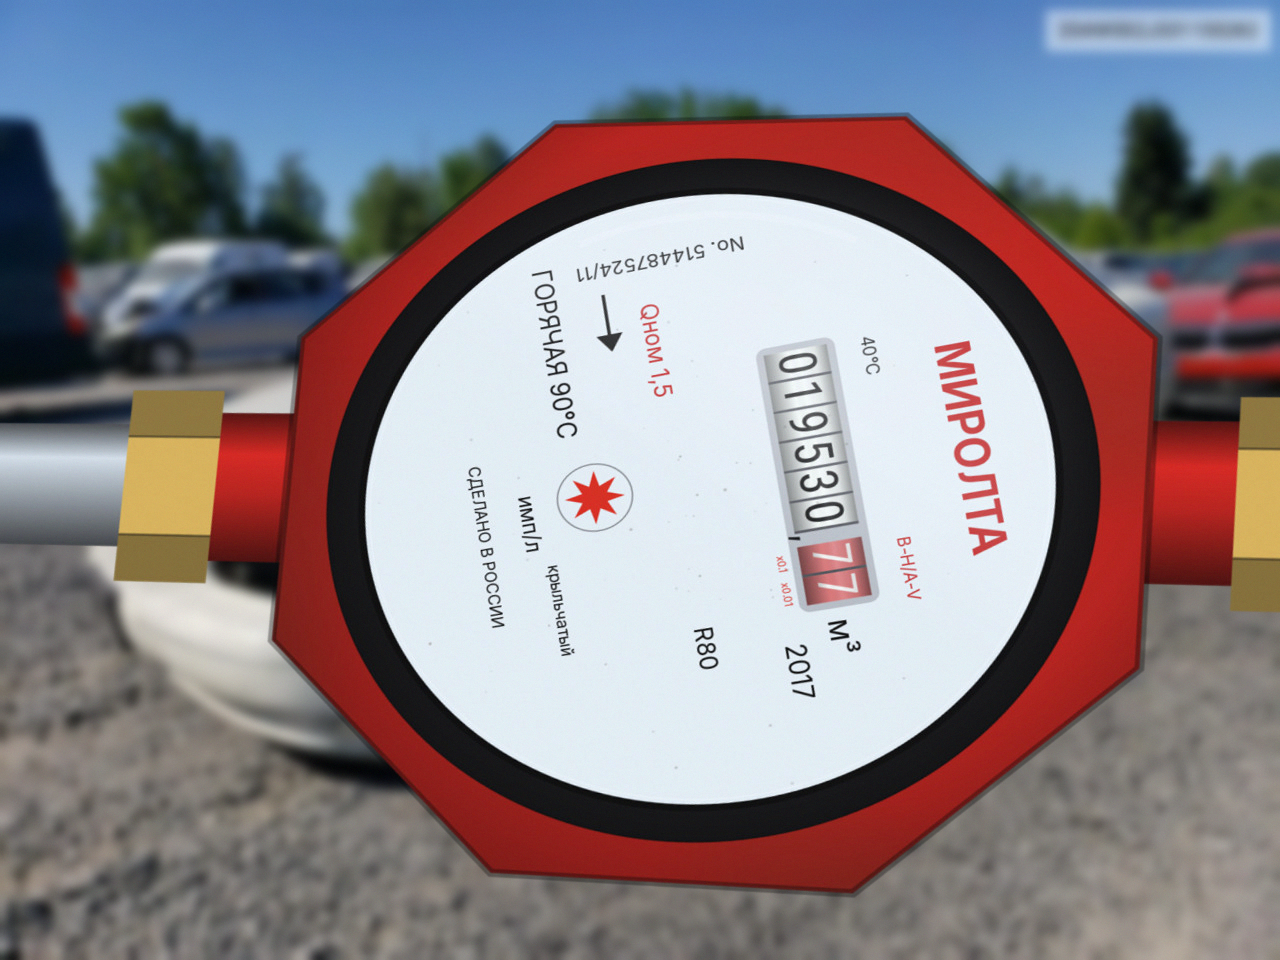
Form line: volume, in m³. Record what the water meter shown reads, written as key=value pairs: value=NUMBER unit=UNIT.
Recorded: value=19530.77 unit=m³
